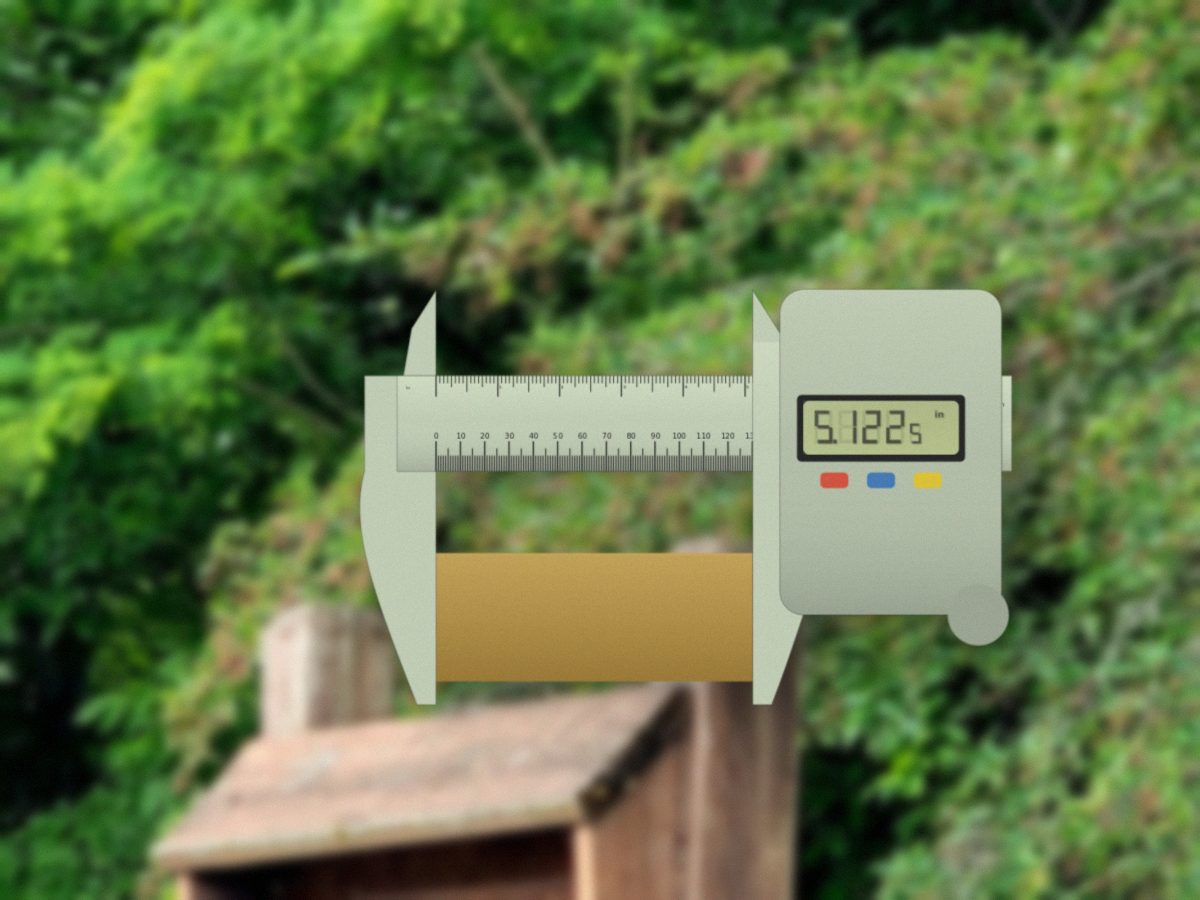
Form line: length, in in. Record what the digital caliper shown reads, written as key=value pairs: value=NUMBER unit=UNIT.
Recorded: value=5.1225 unit=in
